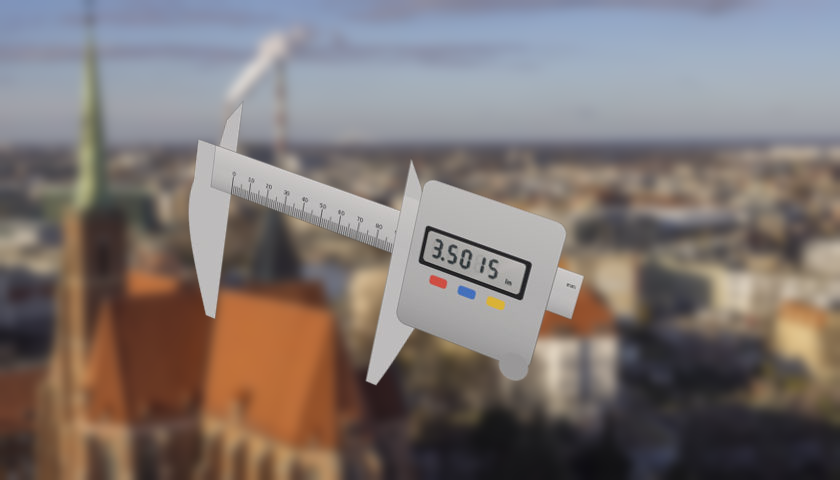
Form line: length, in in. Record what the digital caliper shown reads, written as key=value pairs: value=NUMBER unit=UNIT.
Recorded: value=3.5015 unit=in
